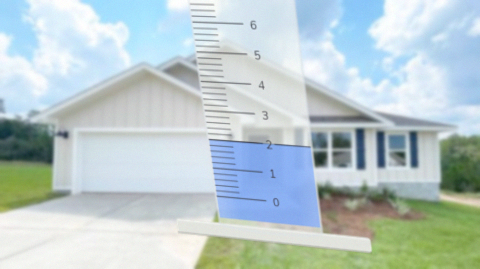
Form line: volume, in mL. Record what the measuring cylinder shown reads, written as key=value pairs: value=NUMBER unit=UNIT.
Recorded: value=2 unit=mL
